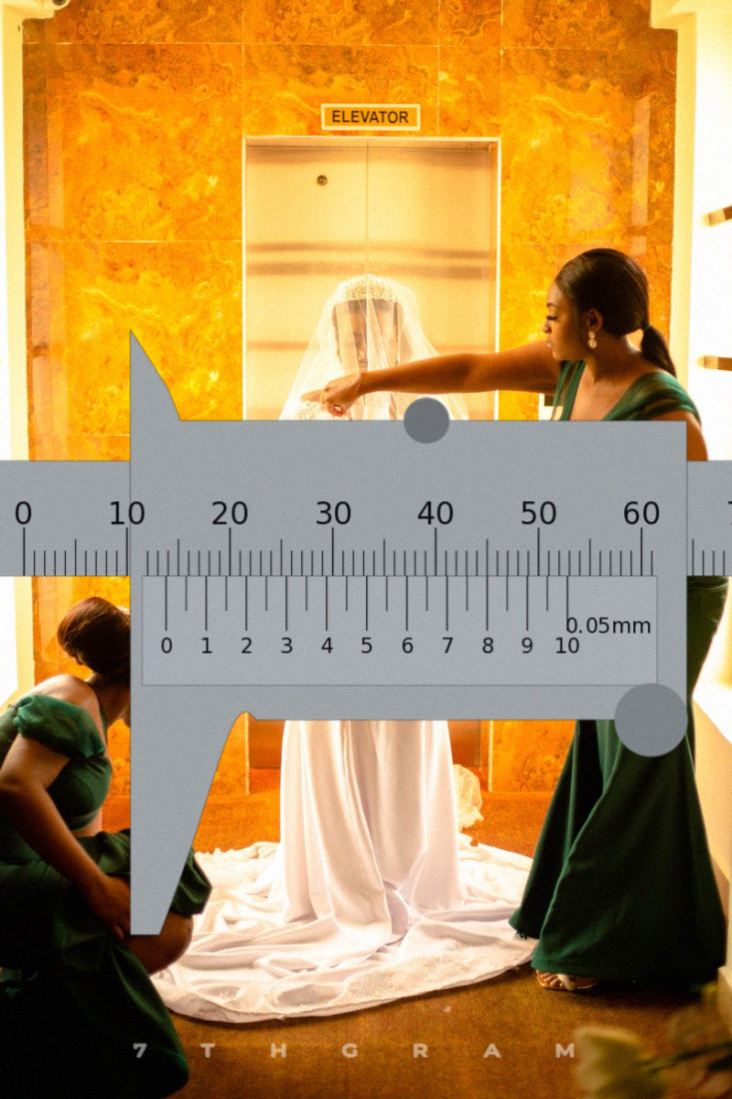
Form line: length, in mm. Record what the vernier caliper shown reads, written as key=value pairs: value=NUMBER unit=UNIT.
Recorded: value=13.8 unit=mm
